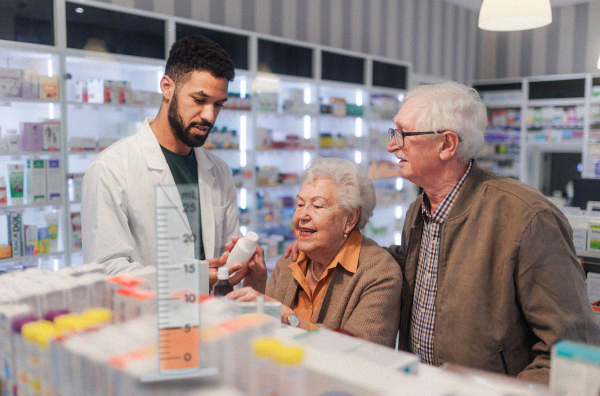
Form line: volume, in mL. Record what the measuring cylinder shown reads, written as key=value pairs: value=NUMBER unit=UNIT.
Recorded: value=5 unit=mL
